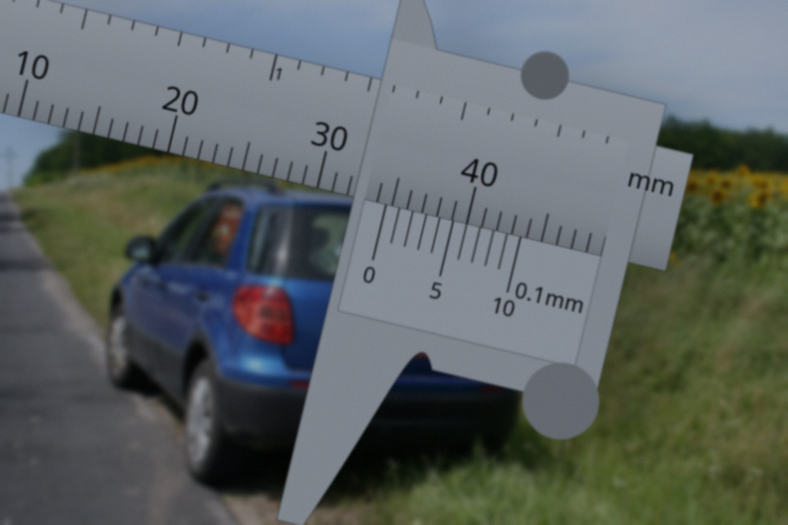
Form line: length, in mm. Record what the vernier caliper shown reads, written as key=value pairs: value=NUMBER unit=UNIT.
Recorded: value=34.6 unit=mm
